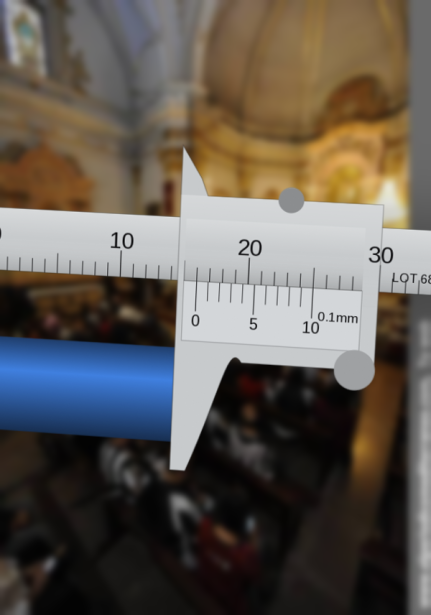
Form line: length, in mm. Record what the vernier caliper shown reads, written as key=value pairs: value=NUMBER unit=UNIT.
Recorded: value=16.0 unit=mm
